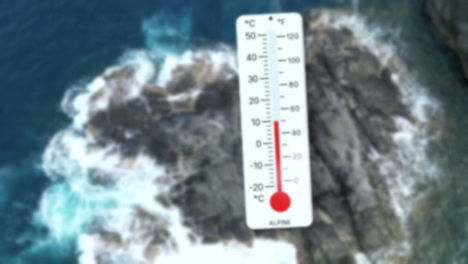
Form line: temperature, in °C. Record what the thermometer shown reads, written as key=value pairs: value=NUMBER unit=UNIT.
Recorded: value=10 unit=°C
